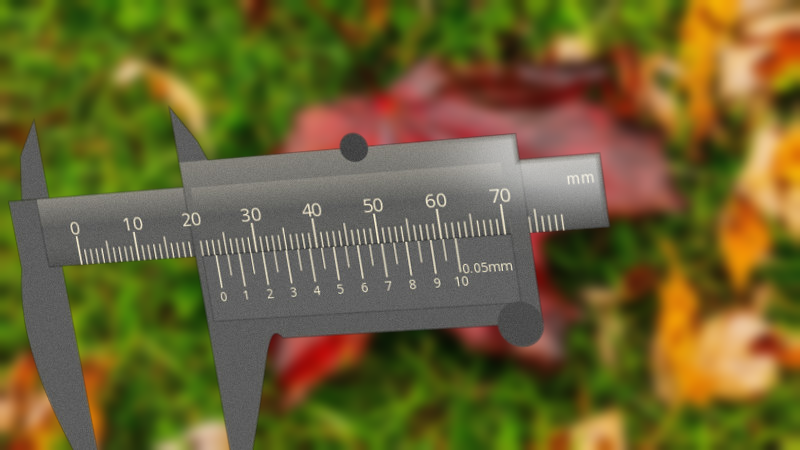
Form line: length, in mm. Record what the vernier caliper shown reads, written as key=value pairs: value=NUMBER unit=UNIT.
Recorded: value=23.2 unit=mm
